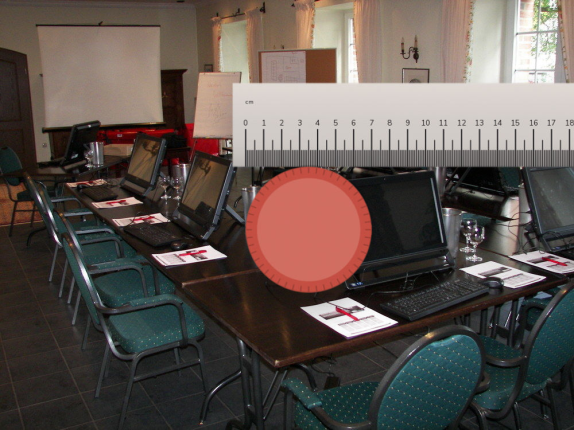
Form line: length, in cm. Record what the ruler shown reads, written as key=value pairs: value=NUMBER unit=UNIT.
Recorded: value=7 unit=cm
